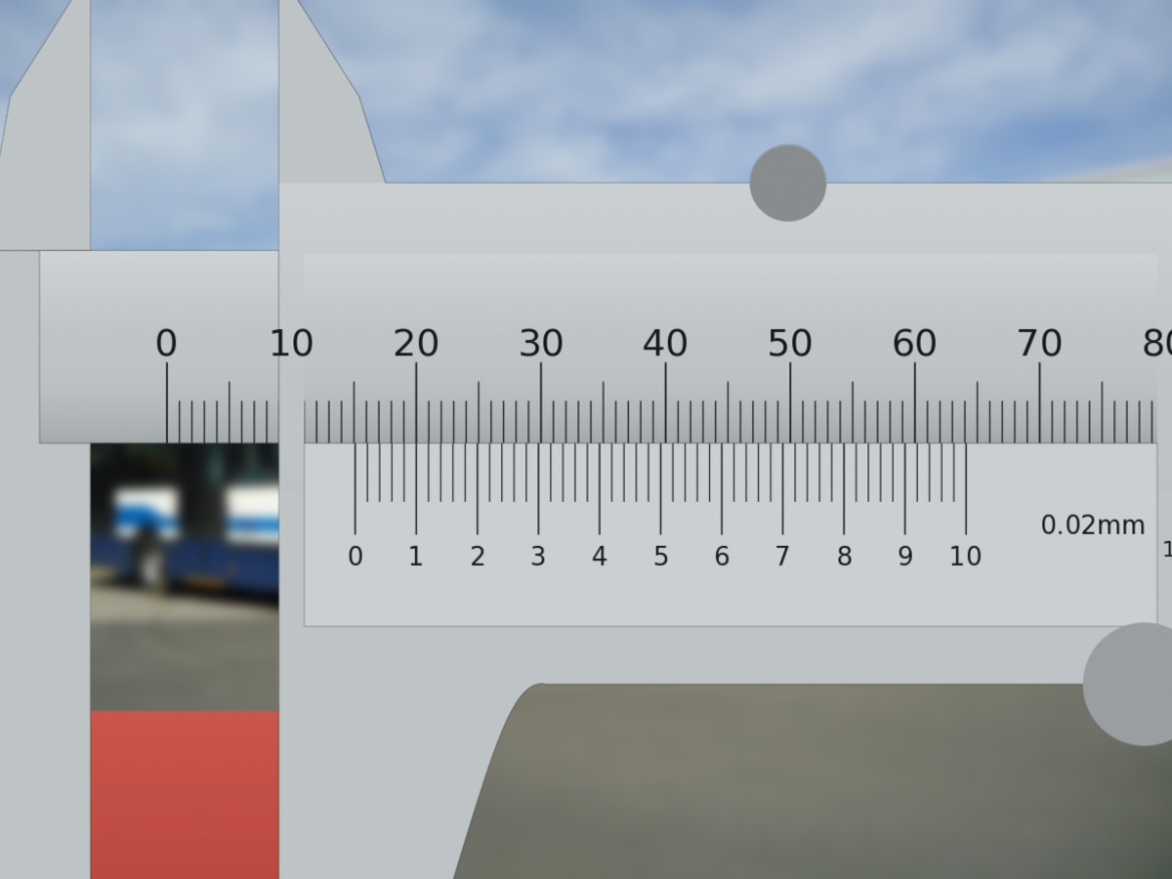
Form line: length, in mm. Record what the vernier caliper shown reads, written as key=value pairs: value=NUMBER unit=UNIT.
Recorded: value=15.1 unit=mm
